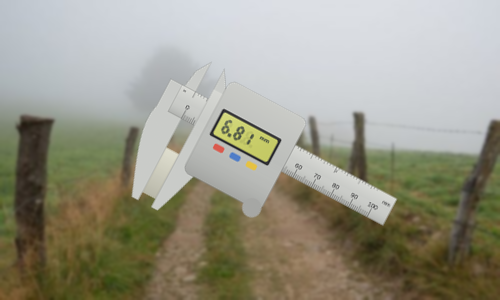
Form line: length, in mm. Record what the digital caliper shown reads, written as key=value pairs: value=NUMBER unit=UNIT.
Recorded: value=6.81 unit=mm
